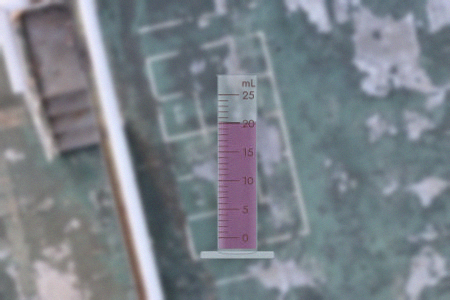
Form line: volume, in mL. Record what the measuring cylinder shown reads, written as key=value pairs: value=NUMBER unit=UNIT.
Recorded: value=20 unit=mL
